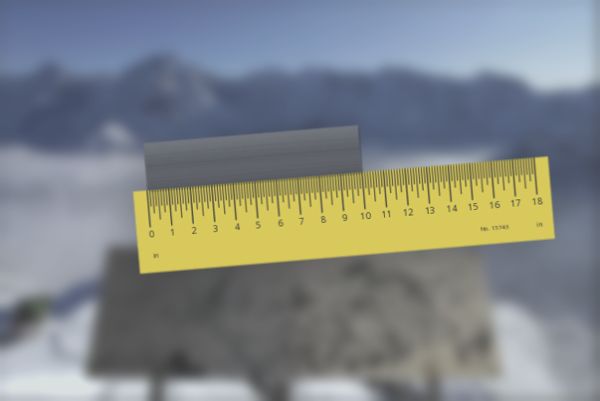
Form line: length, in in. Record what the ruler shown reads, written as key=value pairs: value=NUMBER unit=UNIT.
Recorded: value=10 unit=in
